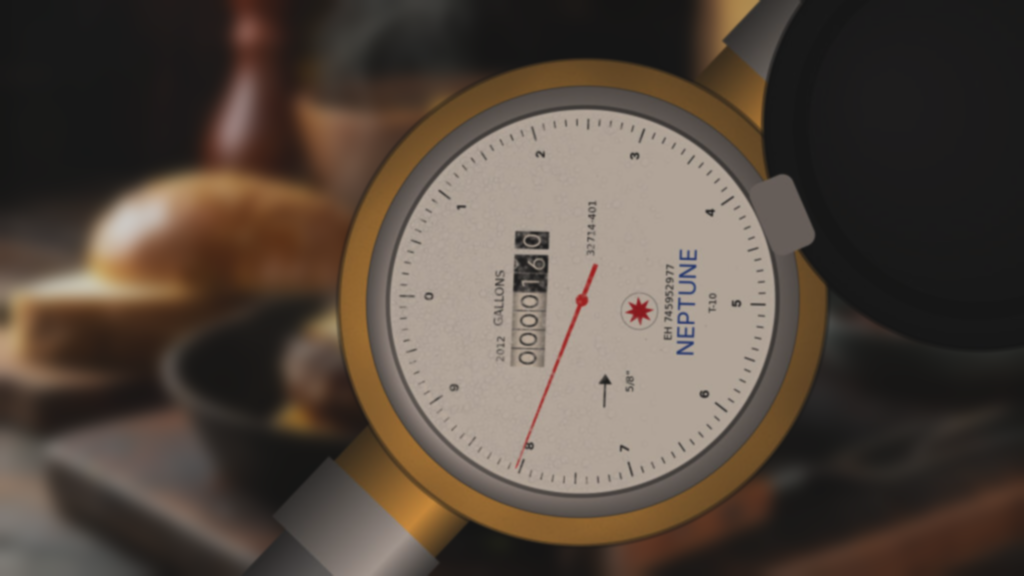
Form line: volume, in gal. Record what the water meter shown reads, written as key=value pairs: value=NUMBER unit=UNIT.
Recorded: value=158.0 unit=gal
